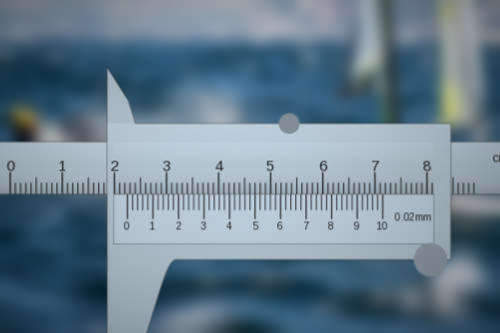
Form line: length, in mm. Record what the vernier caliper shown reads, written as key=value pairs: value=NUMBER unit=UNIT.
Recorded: value=22.5 unit=mm
